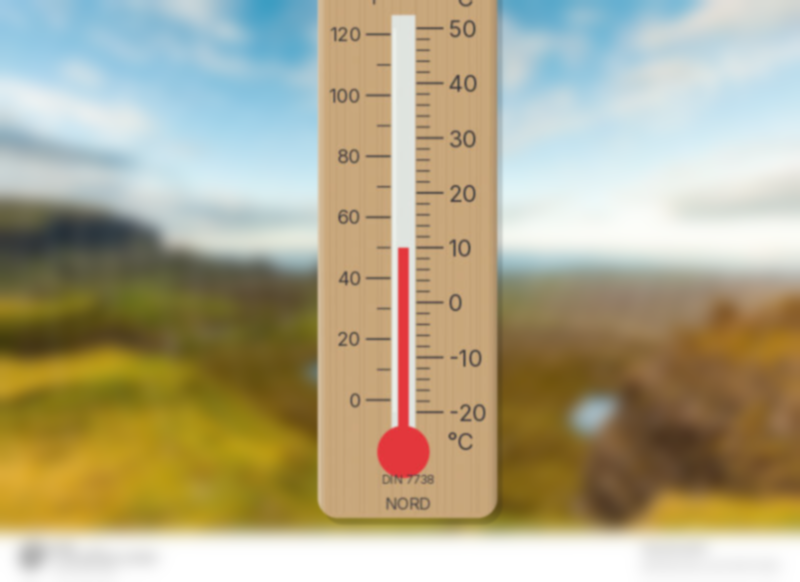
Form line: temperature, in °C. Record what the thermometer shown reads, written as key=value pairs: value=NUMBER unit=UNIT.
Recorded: value=10 unit=°C
